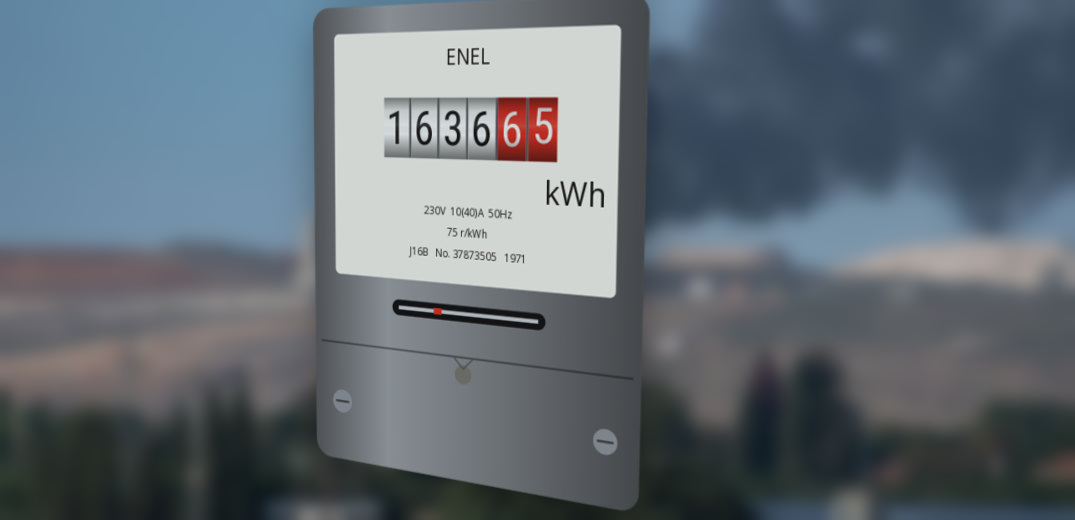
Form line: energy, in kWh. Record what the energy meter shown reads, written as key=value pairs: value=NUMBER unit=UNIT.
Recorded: value=1636.65 unit=kWh
